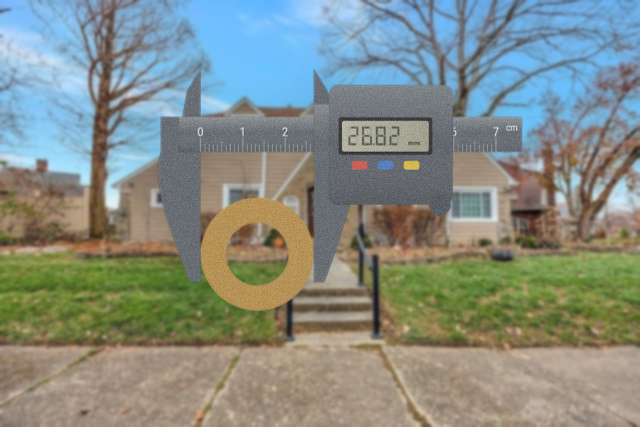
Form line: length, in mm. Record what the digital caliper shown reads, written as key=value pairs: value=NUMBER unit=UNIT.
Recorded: value=26.82 unit=mm
